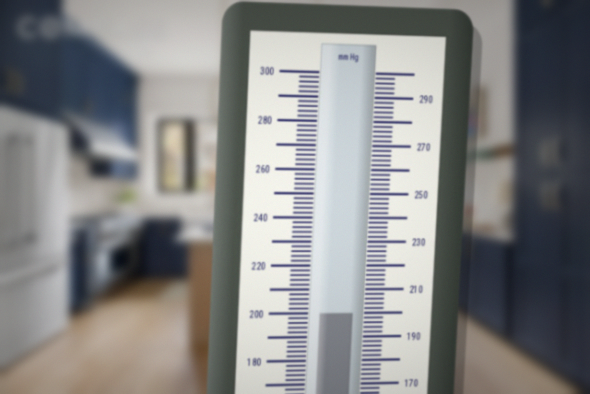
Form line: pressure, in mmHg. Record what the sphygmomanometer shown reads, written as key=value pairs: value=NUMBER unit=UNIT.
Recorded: value=200 unit=mmHg
